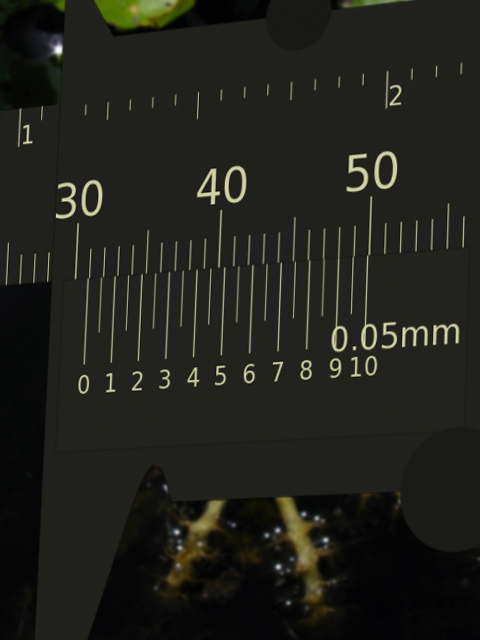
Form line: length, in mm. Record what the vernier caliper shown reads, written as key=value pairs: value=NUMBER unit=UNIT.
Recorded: value=30.9 unit=mm
